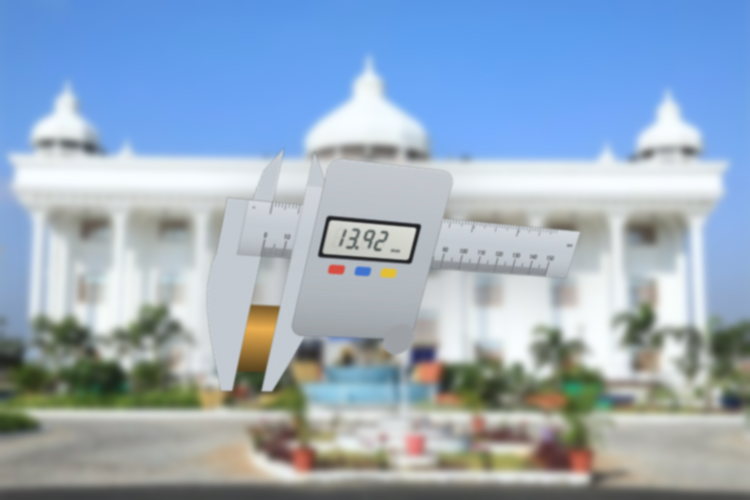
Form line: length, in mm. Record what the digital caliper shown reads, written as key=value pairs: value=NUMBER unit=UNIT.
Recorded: value=13.92 unit=mm
